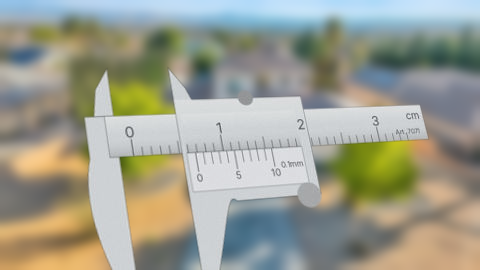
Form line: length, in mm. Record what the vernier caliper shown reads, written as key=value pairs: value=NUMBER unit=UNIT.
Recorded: value=6.8 unit=mm
